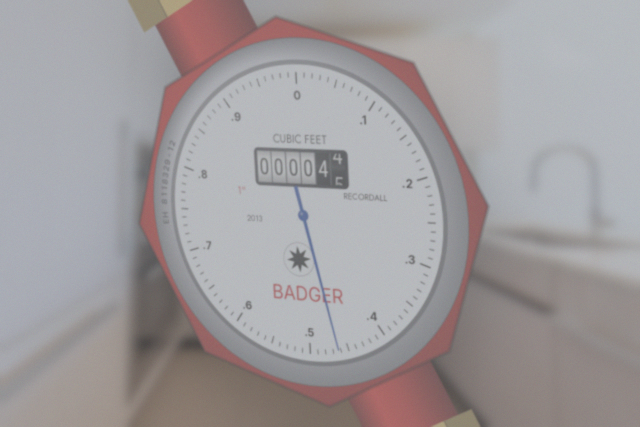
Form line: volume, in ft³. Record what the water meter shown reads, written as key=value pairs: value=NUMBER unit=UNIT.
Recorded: value=44.46 unit=ft³
